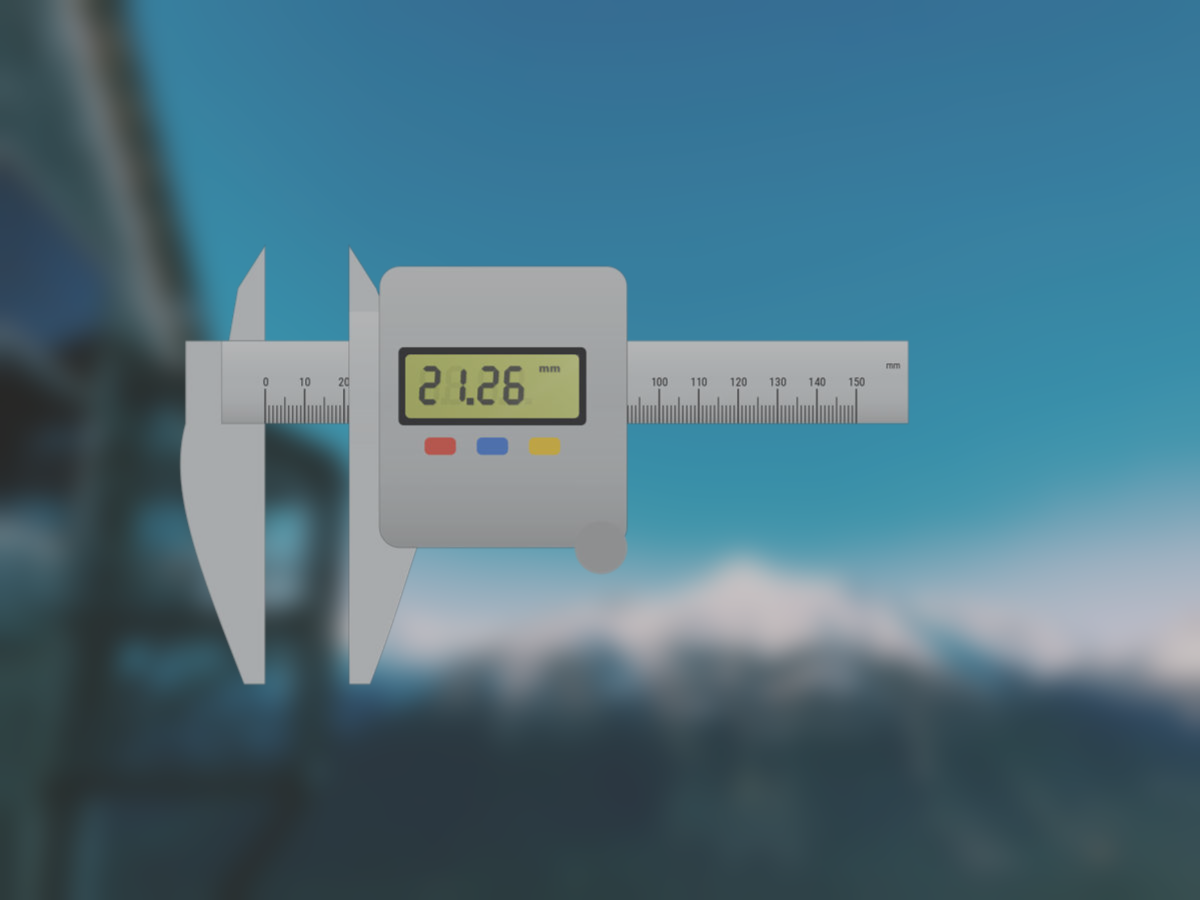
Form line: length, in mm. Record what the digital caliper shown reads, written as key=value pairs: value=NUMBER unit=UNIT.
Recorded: value=21.26 unit=mm
